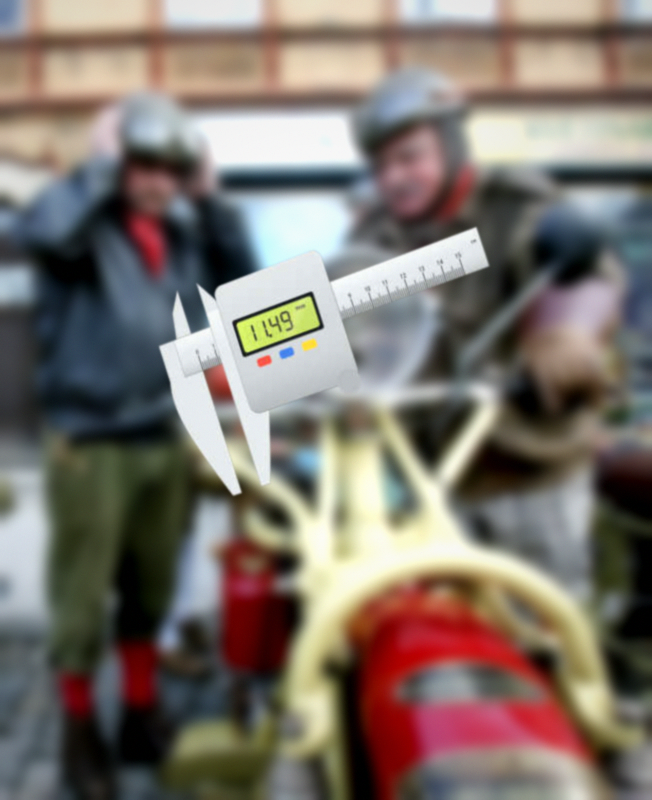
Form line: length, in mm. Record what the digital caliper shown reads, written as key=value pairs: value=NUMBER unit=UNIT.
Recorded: value=11.49 unit=mm
